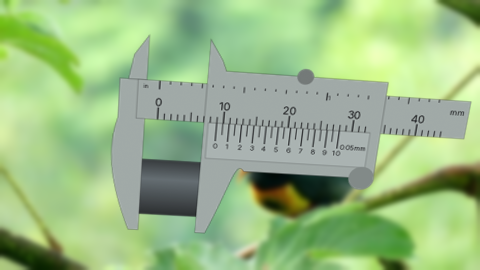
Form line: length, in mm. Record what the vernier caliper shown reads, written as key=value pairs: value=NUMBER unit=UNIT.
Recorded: value=9.0 unit=mm
